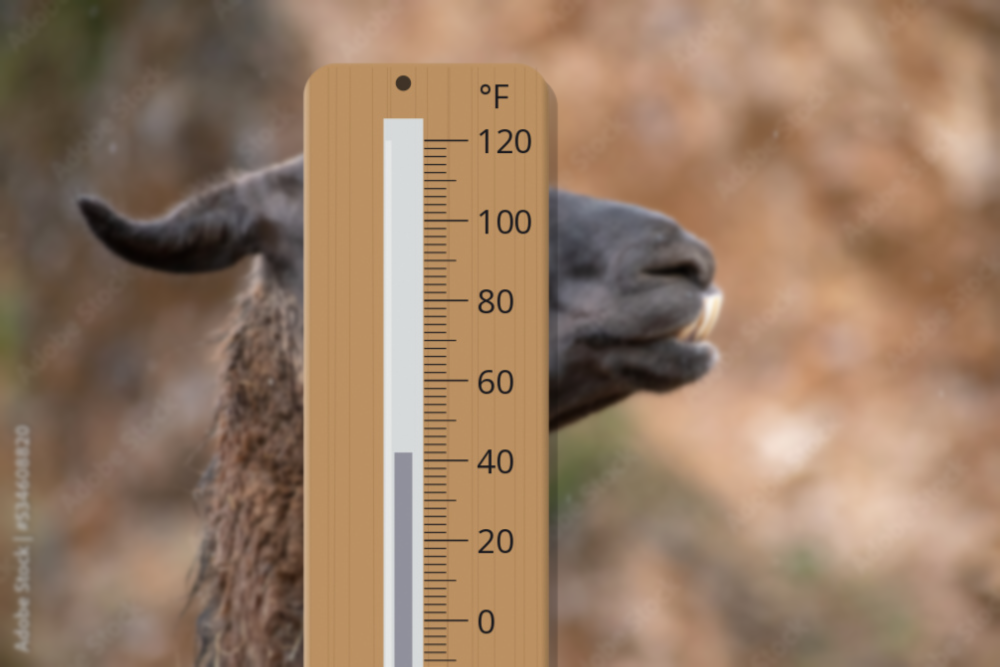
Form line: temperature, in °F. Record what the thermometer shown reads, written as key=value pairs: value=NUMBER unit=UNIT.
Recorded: value=42 unit=°F
